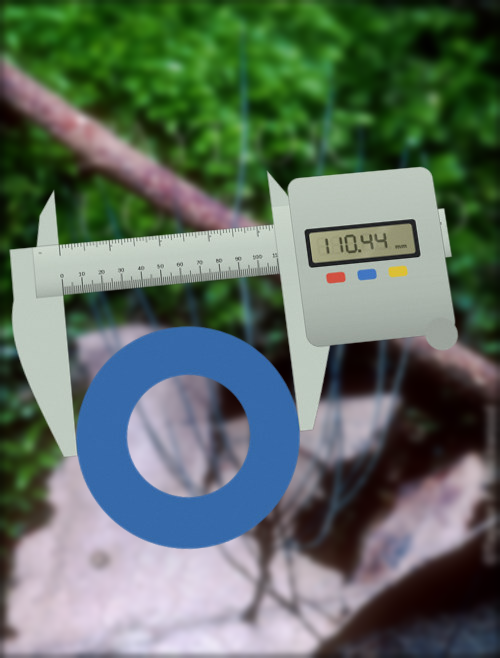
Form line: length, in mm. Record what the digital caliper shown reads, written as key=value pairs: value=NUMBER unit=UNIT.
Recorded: value=110.44 unit=mm
